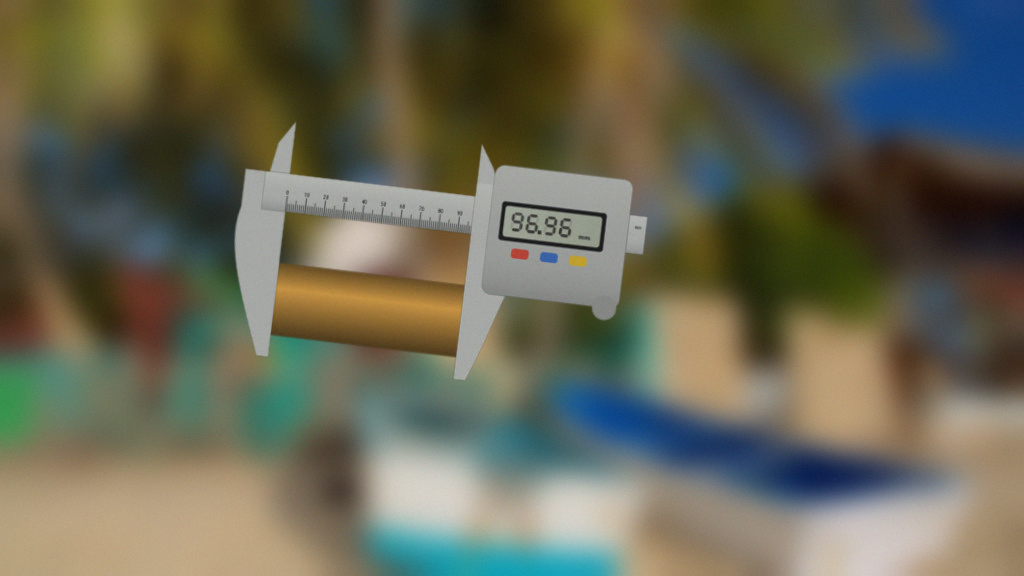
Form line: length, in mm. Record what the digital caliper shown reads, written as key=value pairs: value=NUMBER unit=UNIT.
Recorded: value=96.96 unit=mm
